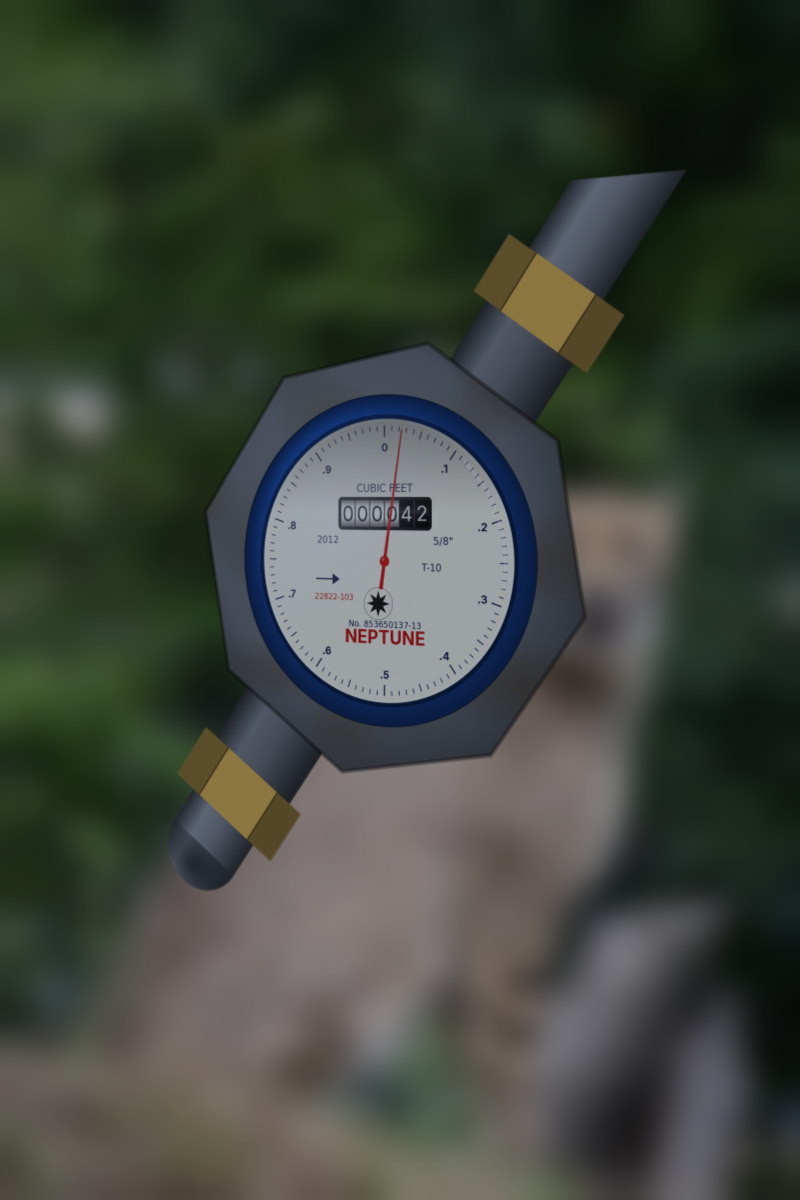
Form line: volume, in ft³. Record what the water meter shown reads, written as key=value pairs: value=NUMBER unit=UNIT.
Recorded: value=42.02 unit=ft³
